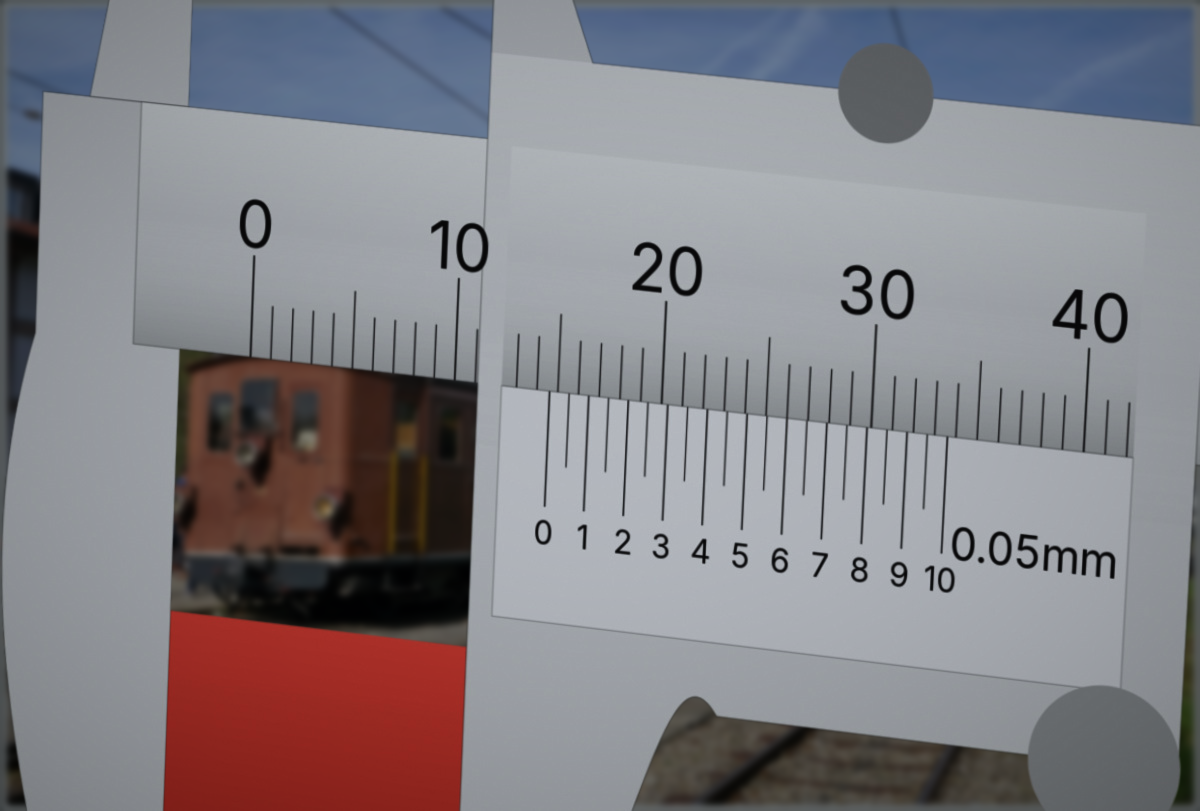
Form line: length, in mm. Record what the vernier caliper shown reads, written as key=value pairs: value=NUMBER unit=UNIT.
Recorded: value=14.6 unit=mm
